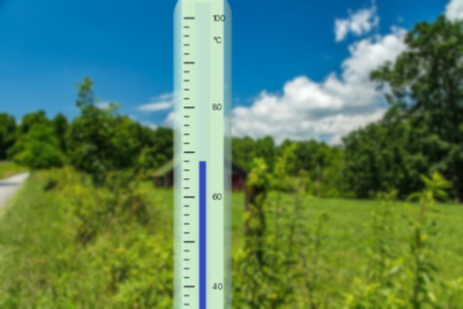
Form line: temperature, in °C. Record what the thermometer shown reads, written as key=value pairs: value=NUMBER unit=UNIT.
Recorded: value=68 unit=°C
